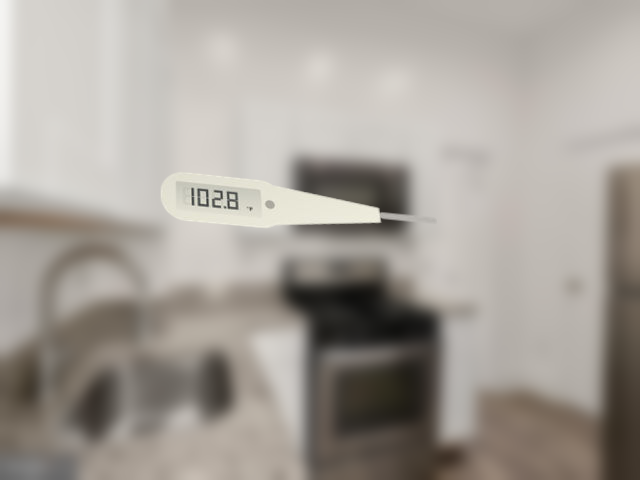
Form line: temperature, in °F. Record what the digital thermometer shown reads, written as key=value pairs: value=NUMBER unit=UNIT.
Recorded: value=102.8 unit=°F
